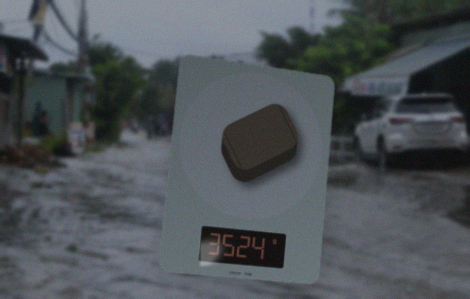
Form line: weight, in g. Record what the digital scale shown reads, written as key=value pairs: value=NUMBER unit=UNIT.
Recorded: value=3524 unit=g
